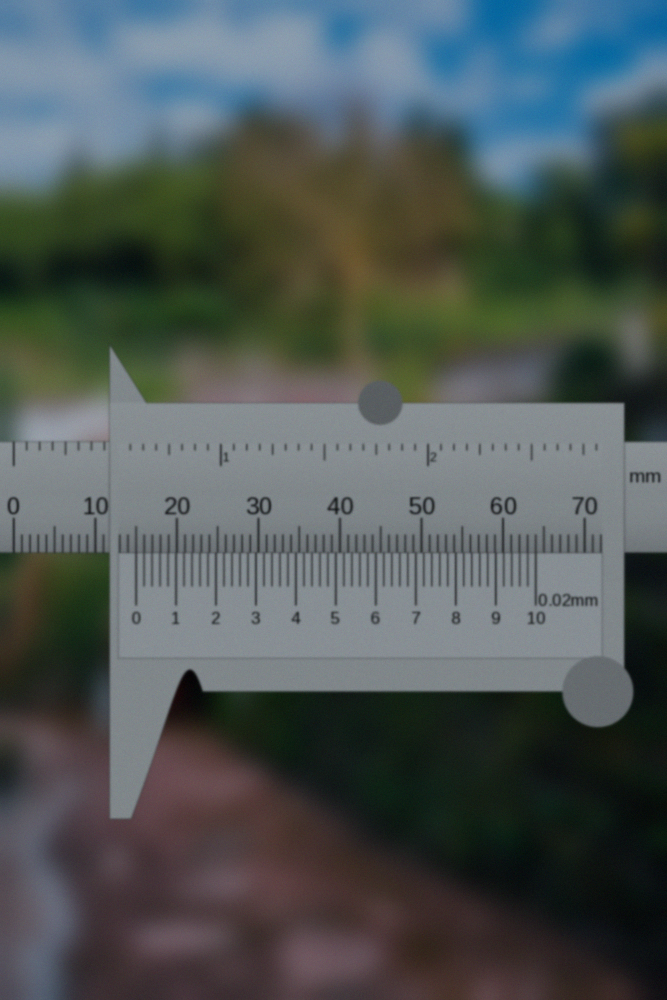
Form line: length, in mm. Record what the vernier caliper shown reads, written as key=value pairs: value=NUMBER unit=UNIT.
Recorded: value=15.0 unit=mm
